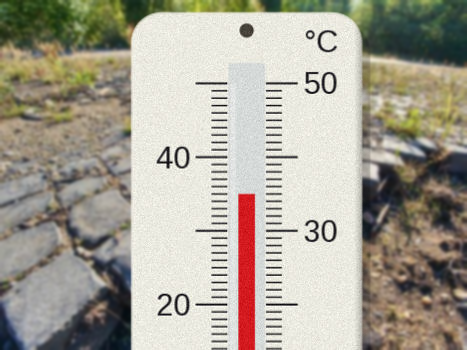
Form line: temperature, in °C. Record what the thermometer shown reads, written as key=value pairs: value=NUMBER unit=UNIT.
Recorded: value=35 unit=°C
